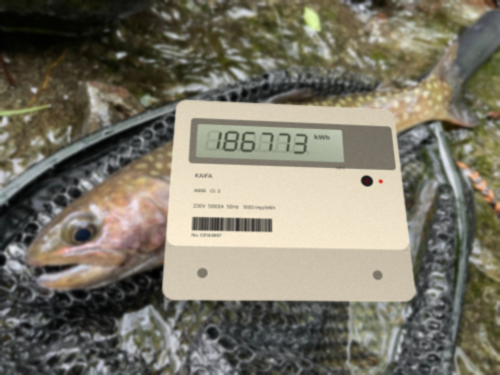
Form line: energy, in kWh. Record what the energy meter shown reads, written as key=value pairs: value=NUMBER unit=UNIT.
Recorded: value=186773 unit=kWh
